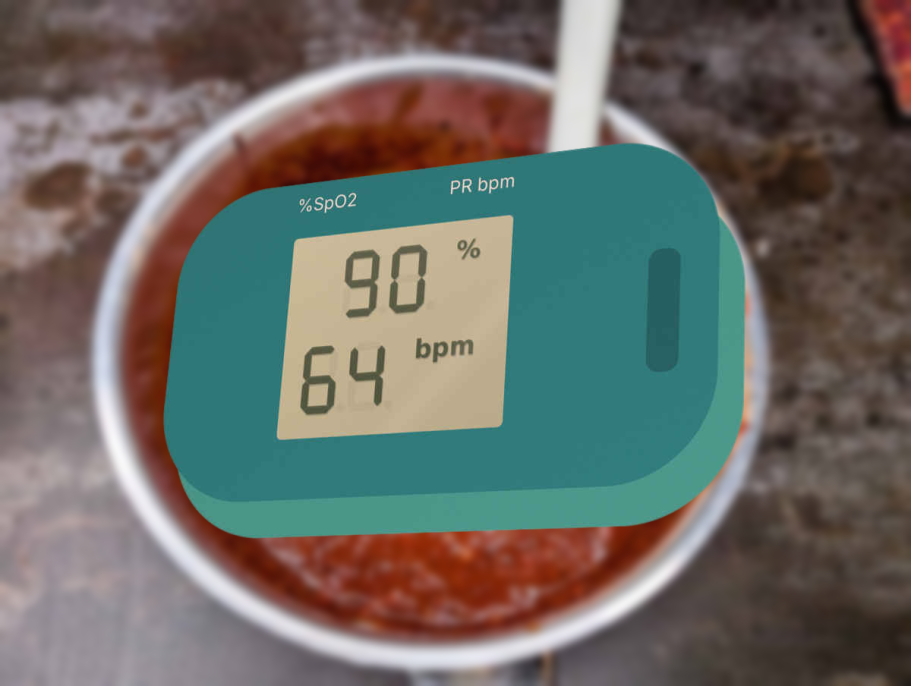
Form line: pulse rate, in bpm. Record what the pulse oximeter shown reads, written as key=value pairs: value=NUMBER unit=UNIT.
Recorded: value=64 unit=bpm
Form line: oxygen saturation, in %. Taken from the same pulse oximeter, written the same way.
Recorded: value=90 unit=%
